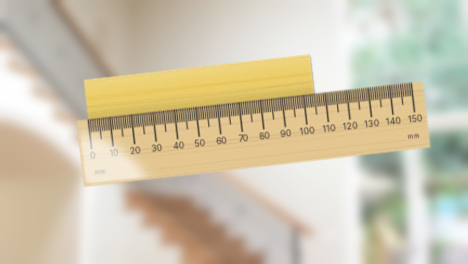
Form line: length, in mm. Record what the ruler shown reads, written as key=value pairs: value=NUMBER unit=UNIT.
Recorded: value=105 unit=mm
